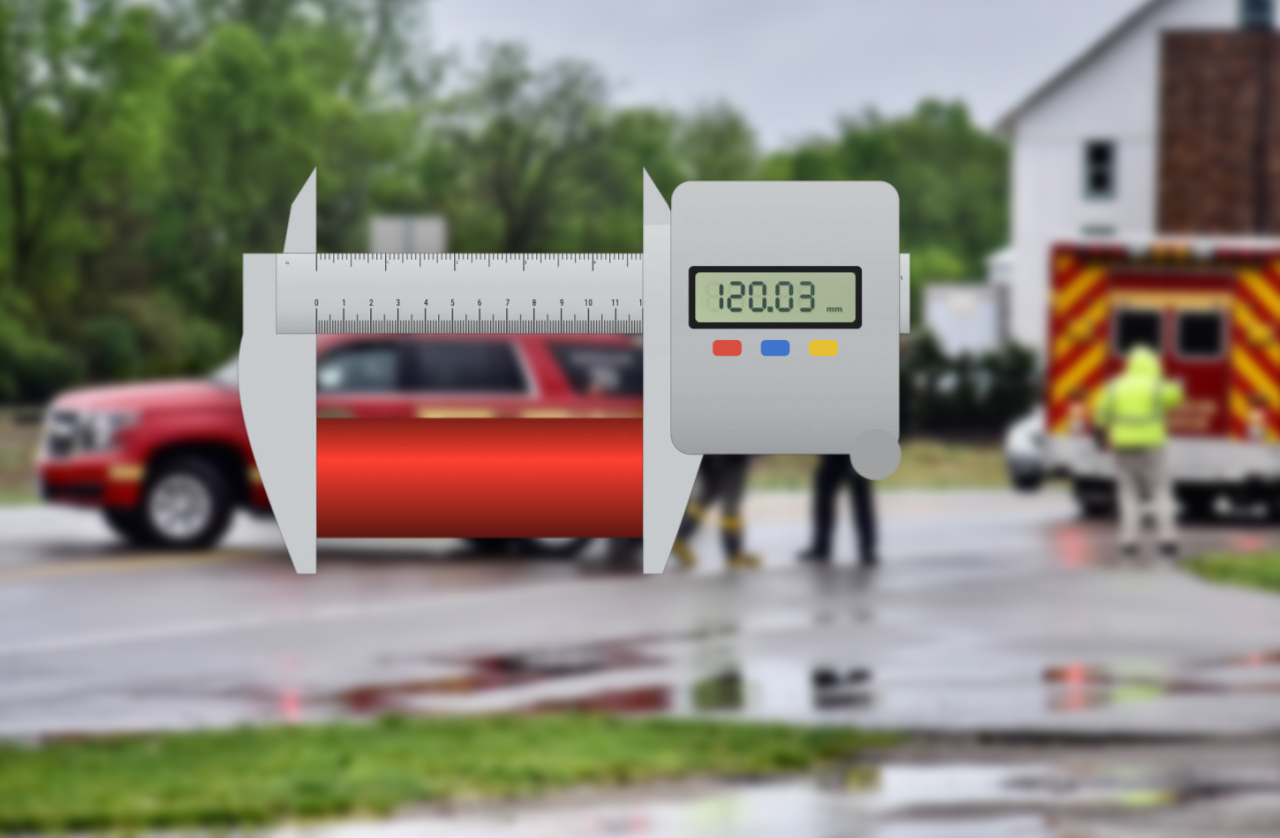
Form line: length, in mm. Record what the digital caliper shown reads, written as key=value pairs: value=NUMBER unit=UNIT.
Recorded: value=120.03 unit=mm
